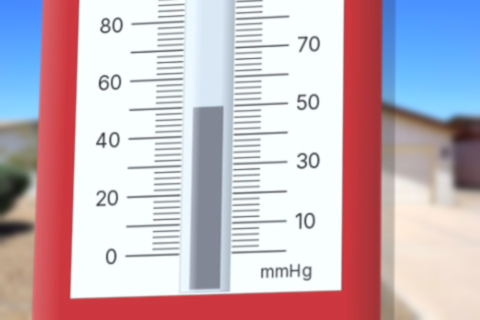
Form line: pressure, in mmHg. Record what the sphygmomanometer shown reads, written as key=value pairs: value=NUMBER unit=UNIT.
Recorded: value=50 unit=mmHg
